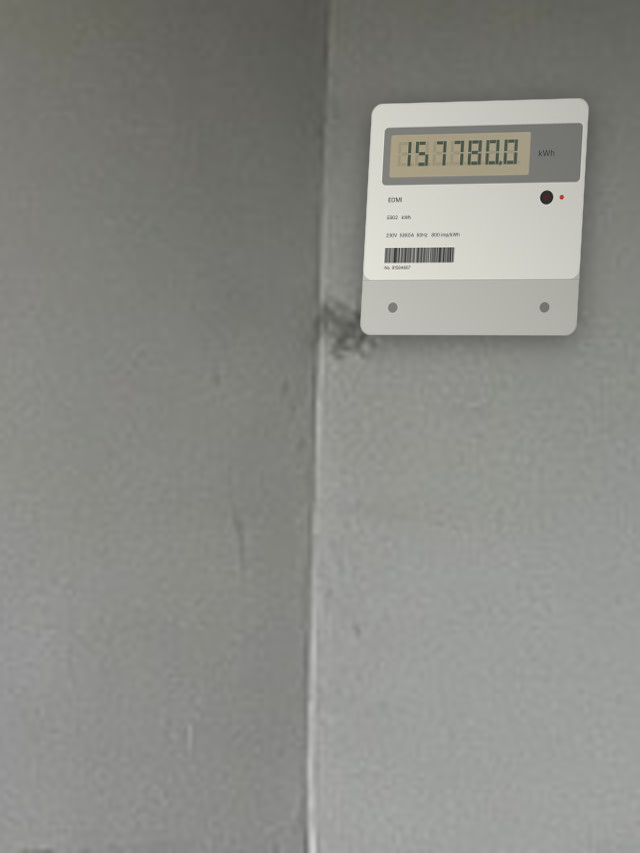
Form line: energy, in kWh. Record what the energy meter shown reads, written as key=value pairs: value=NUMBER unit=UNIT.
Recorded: value=157780.0 unit=kWh
